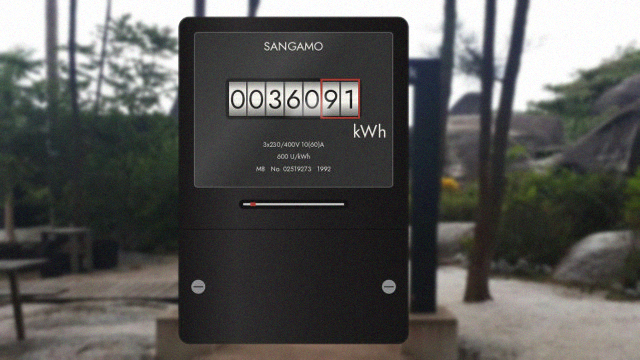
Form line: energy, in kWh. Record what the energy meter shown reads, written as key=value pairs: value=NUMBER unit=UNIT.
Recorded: value=360.91 unit=kWh
